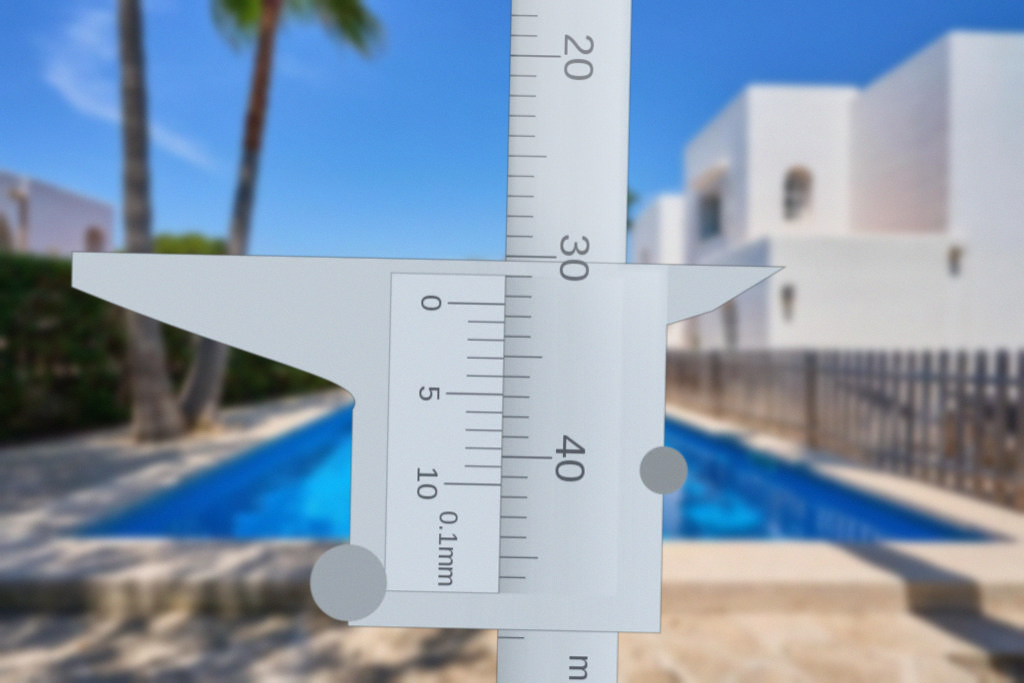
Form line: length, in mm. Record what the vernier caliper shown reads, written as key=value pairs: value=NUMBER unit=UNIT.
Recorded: value=32.4 unit=mm
